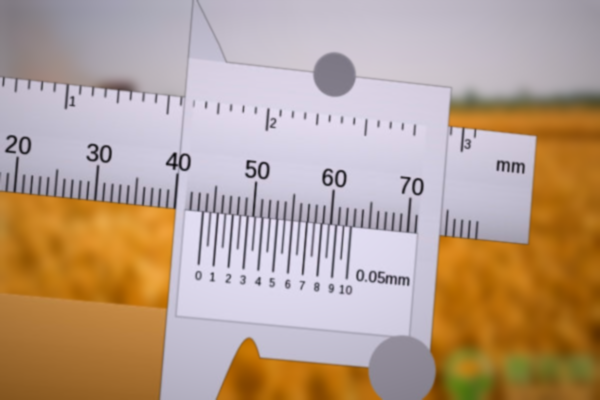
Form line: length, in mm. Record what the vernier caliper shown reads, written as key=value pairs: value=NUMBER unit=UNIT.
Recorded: value=43.6 unit=mm
